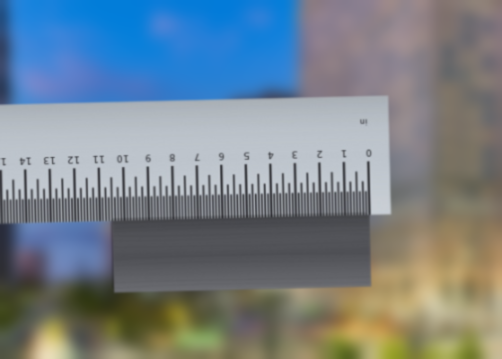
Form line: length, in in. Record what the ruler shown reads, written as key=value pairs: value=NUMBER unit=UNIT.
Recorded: value=10.5 unit=in
